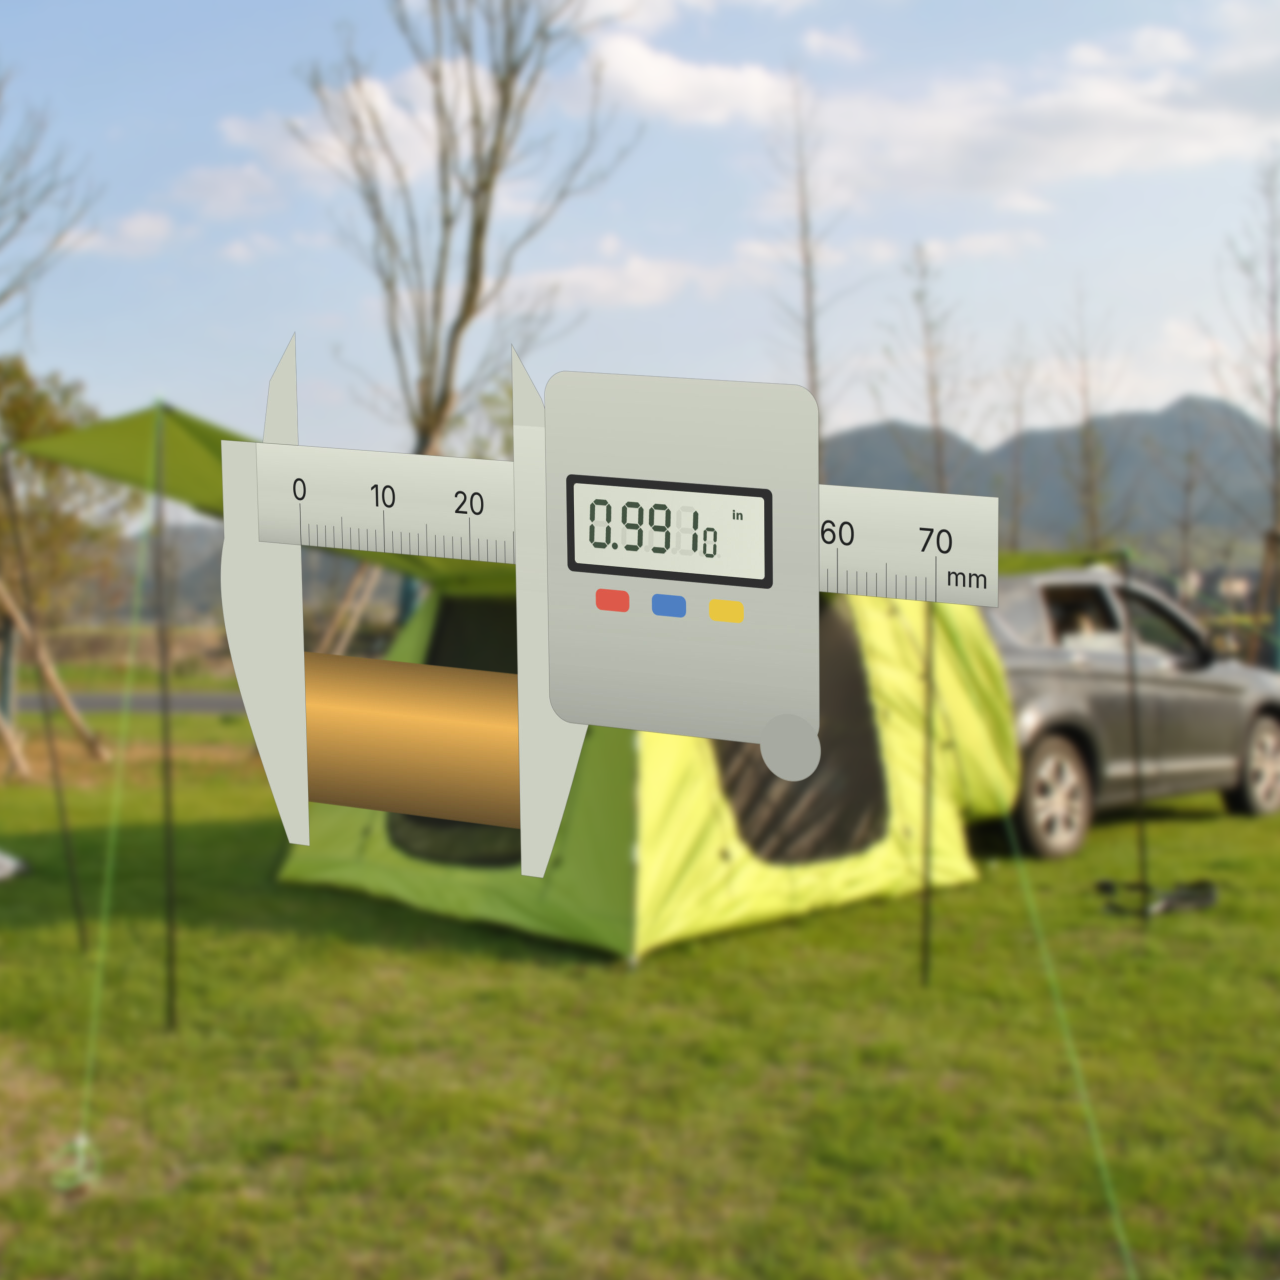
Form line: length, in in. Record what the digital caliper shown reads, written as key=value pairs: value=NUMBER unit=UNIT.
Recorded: value=0.9910 unit=in
